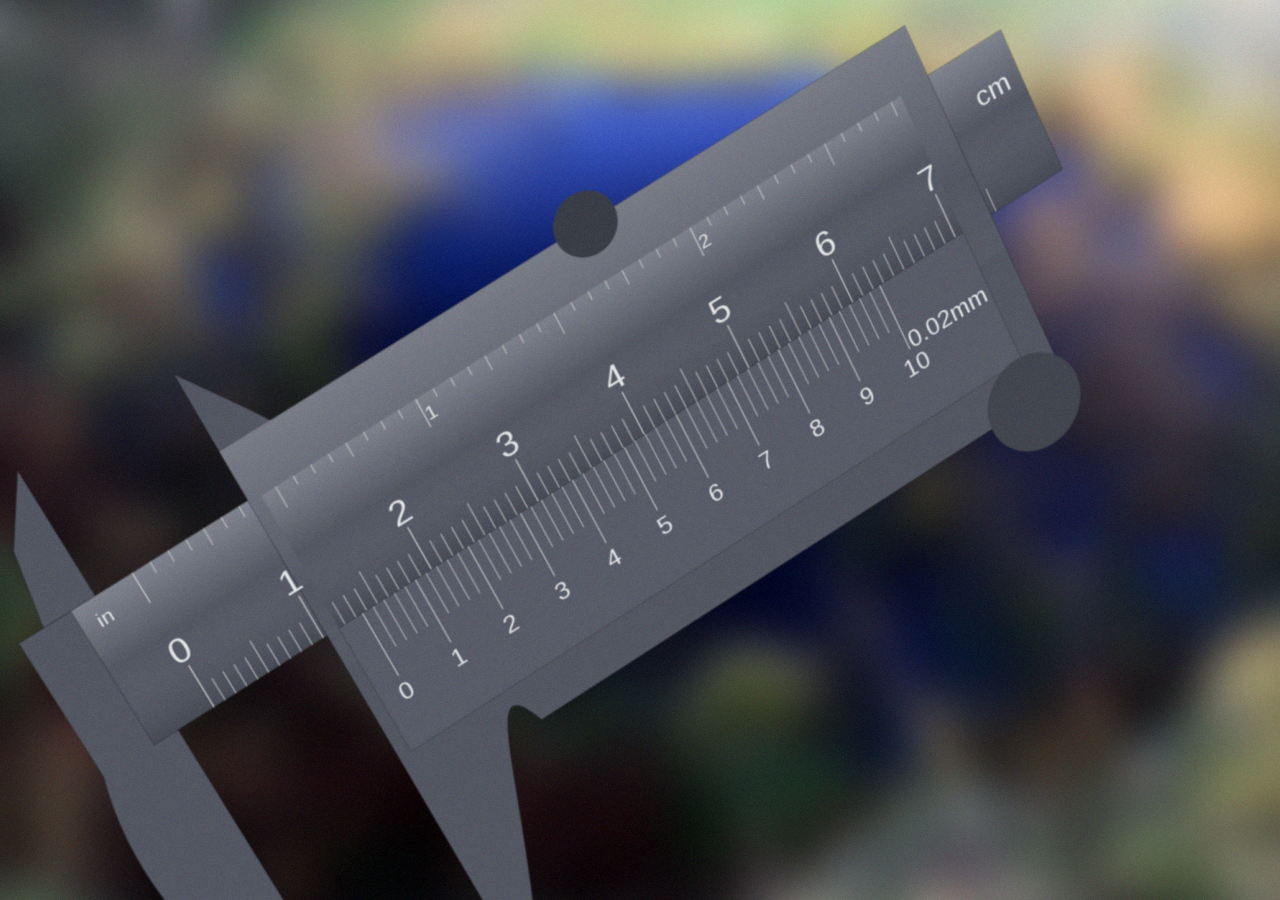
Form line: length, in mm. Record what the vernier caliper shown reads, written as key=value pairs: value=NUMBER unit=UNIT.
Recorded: value=13.6 unit=mm
